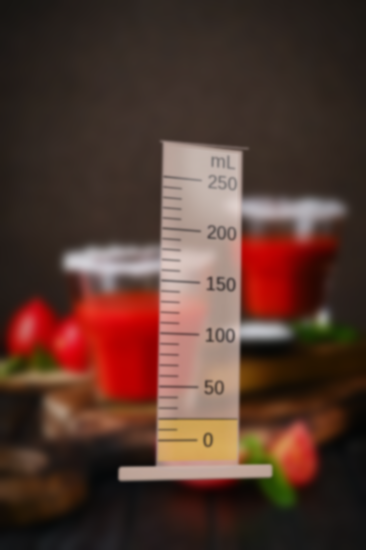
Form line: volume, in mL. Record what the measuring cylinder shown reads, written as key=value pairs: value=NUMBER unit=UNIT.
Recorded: value=20 unit=mL
